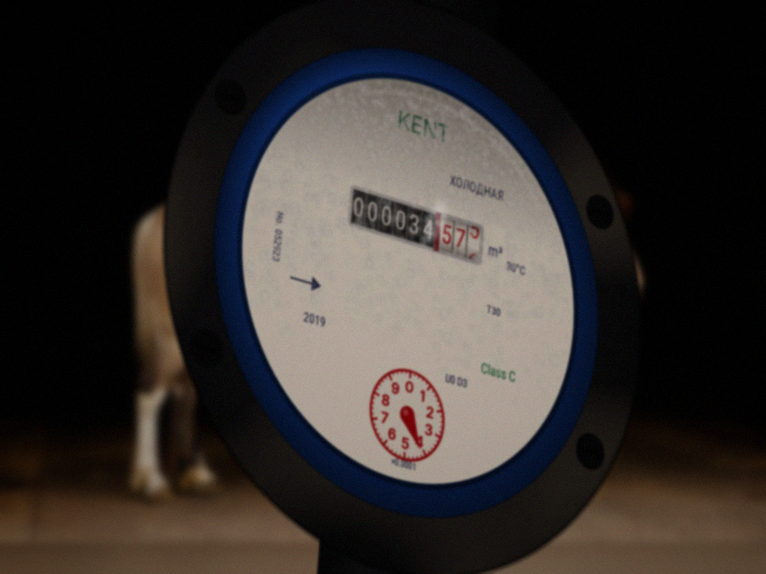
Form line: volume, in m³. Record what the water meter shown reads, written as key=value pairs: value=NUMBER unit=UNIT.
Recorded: value=34.5754 unit=m³
